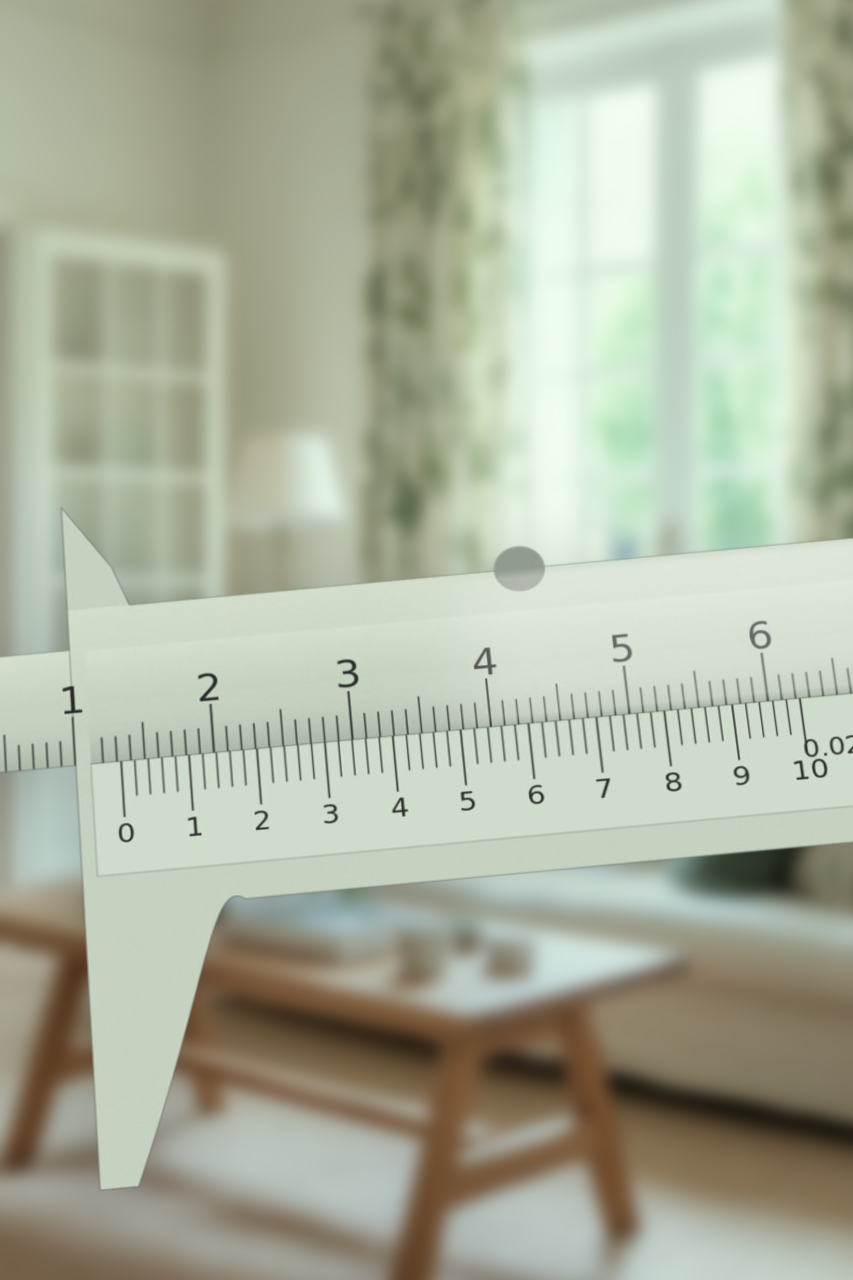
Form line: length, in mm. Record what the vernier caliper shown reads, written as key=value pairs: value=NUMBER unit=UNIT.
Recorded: value=13.3 unit=mm
